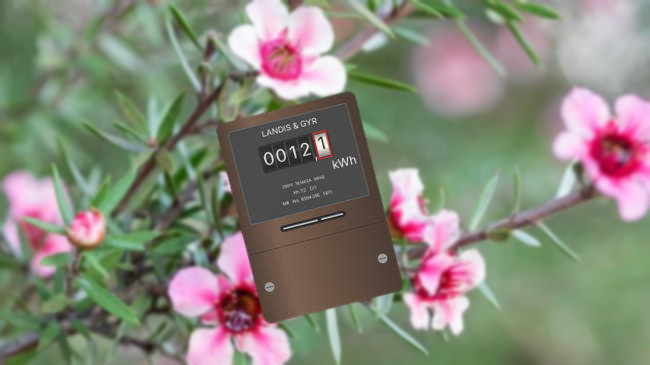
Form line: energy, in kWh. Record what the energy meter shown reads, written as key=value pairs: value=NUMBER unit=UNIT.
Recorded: value=12.1 unit=kWh
